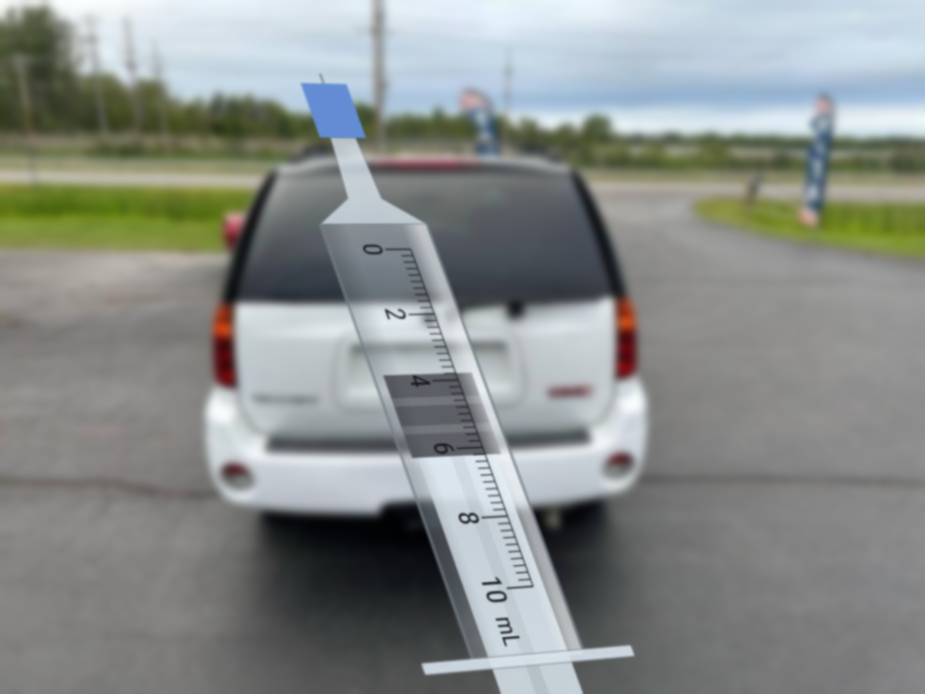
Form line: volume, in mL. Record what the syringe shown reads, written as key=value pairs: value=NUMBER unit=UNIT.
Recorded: value=3.8 unit=mL
